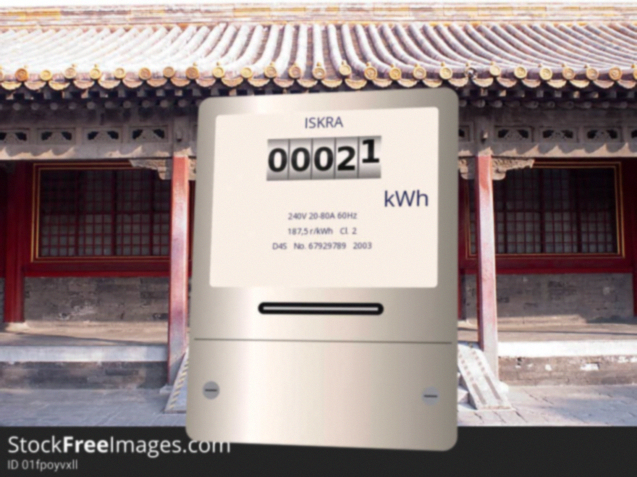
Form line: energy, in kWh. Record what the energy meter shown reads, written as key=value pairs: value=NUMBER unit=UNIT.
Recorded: value=21 unit=kWh
